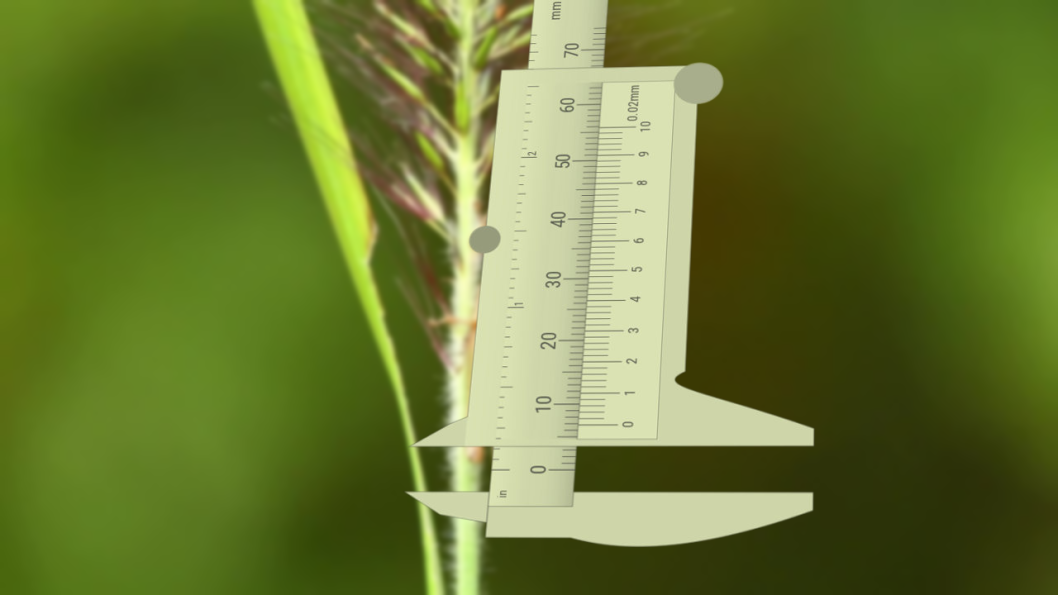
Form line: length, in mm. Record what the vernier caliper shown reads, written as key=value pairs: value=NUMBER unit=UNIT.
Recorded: value=6.8 unit=mm
